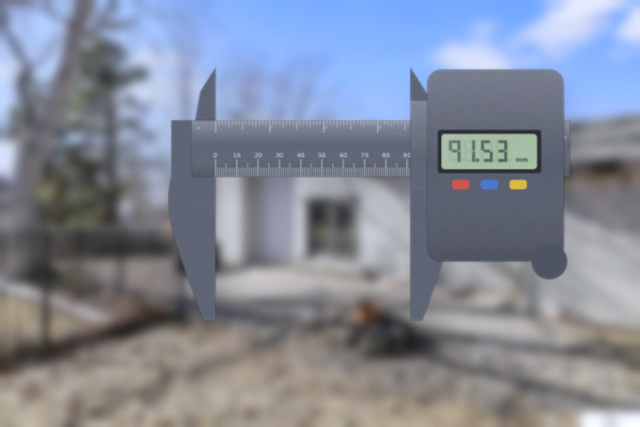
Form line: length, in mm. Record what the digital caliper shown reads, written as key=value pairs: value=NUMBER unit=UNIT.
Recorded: value=91.53 unit=mm
